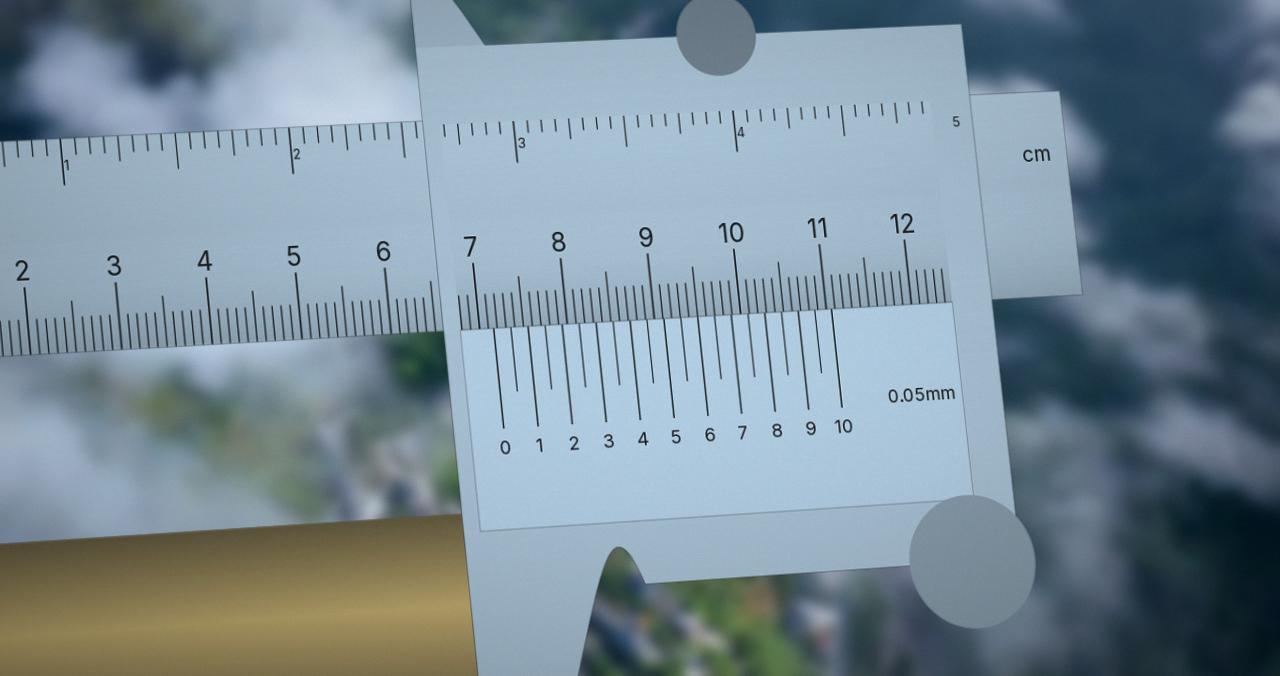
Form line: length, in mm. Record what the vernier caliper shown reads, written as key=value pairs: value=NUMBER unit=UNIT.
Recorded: value=71.6 unit=mm
